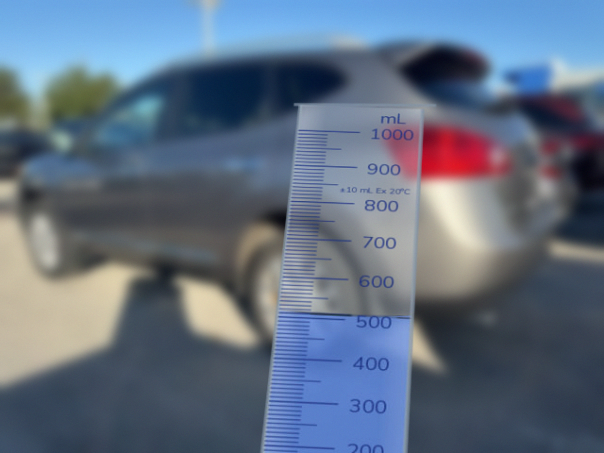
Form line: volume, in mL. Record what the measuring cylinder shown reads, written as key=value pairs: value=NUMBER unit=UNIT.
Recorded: value=510 unit=mL
